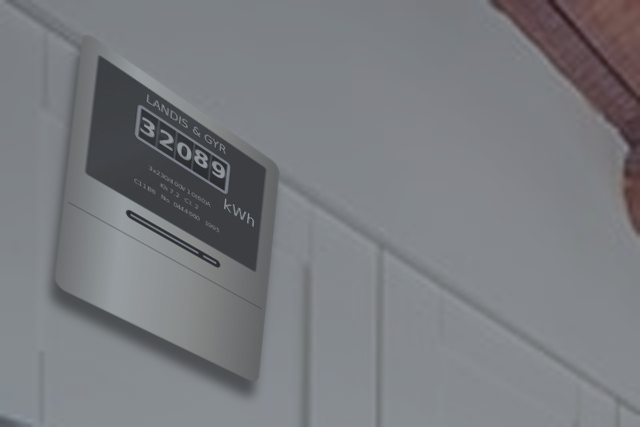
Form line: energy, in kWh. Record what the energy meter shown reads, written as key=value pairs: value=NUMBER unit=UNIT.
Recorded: value=32089 unit=kWh
